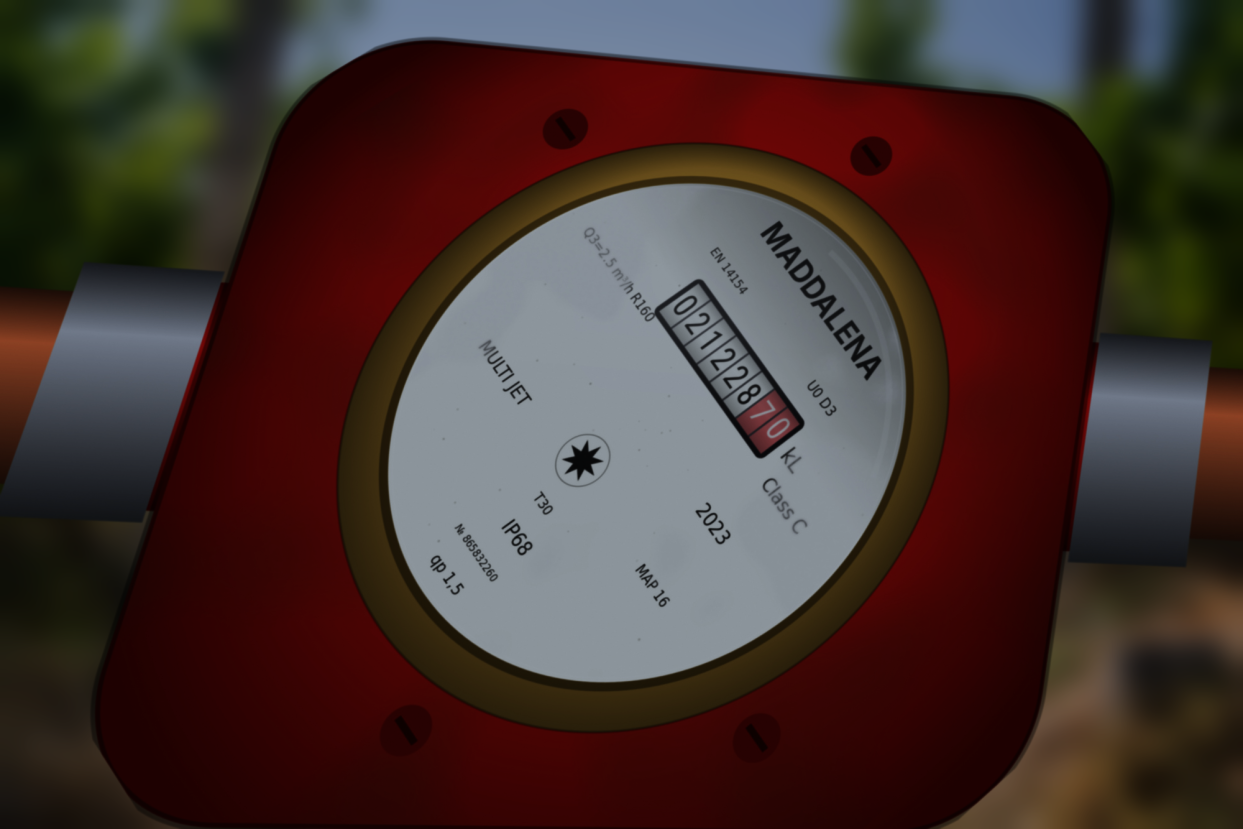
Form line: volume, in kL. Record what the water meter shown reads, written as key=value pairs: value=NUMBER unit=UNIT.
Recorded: value=21228.70 unit=kL
